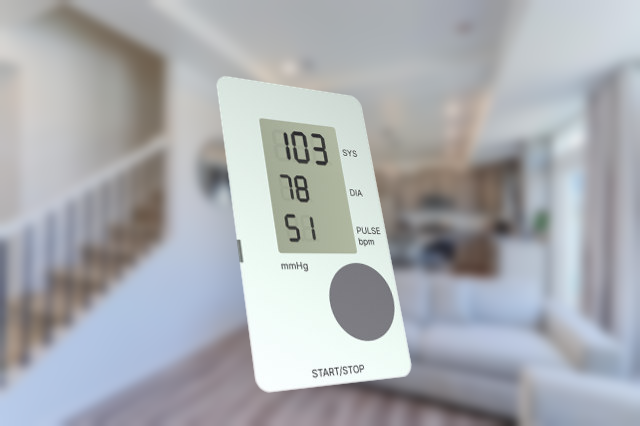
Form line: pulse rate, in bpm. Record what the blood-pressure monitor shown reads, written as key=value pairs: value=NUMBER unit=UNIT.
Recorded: value=51 unit=bpm
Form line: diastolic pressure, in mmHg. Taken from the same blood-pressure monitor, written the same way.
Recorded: value=78 unit=mmHg
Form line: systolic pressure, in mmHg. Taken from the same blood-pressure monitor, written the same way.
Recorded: value=103 unit=mmHg
